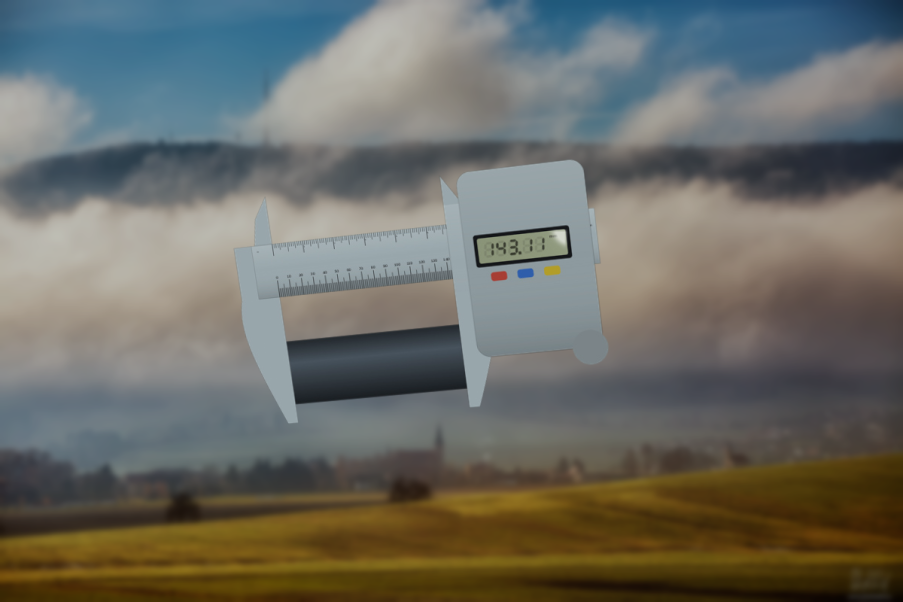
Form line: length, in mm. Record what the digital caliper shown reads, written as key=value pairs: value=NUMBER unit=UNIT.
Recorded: value=143.11 unit=mm
